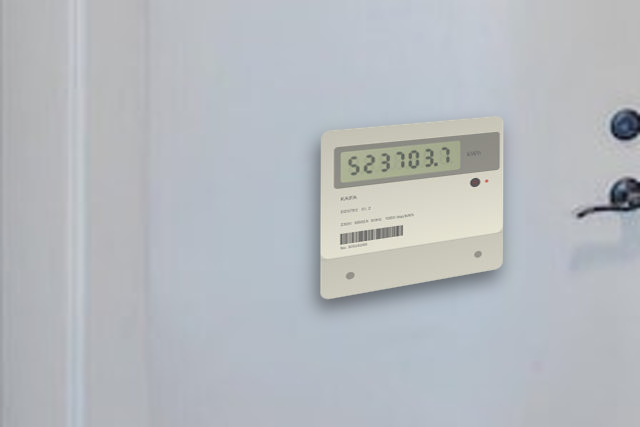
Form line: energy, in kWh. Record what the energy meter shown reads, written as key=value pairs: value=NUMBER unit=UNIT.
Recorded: value=523703.7 unit=kWh
